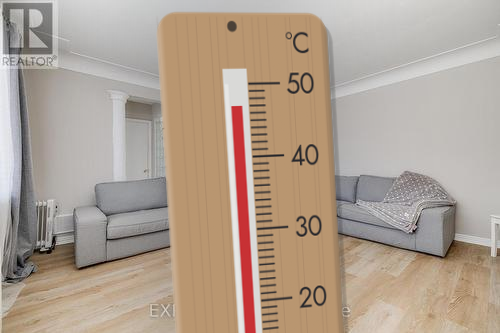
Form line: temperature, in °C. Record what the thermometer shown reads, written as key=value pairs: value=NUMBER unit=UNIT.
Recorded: value=47 unit=°C
